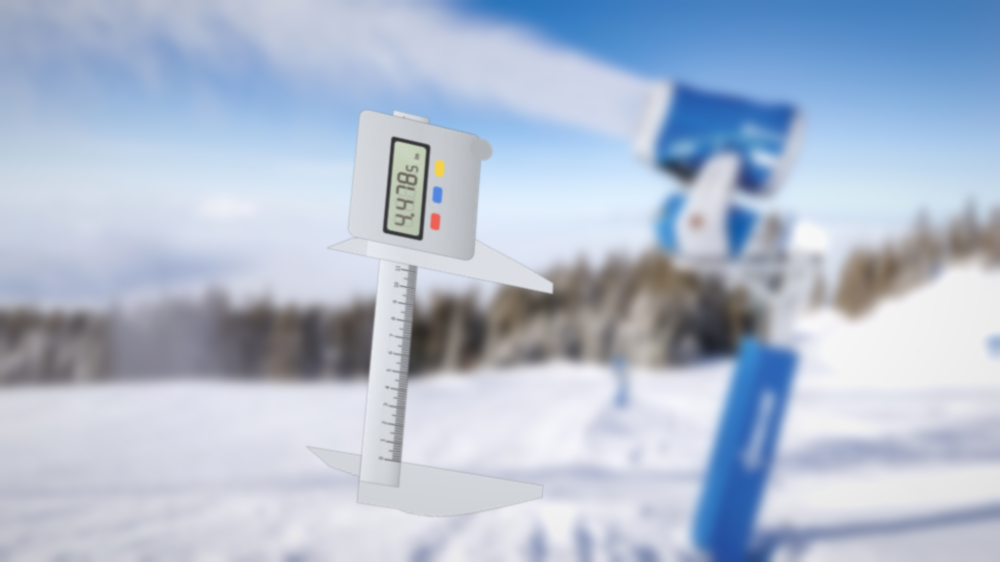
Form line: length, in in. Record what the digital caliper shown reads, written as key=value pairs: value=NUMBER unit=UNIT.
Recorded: value=4.4785 unit=in
